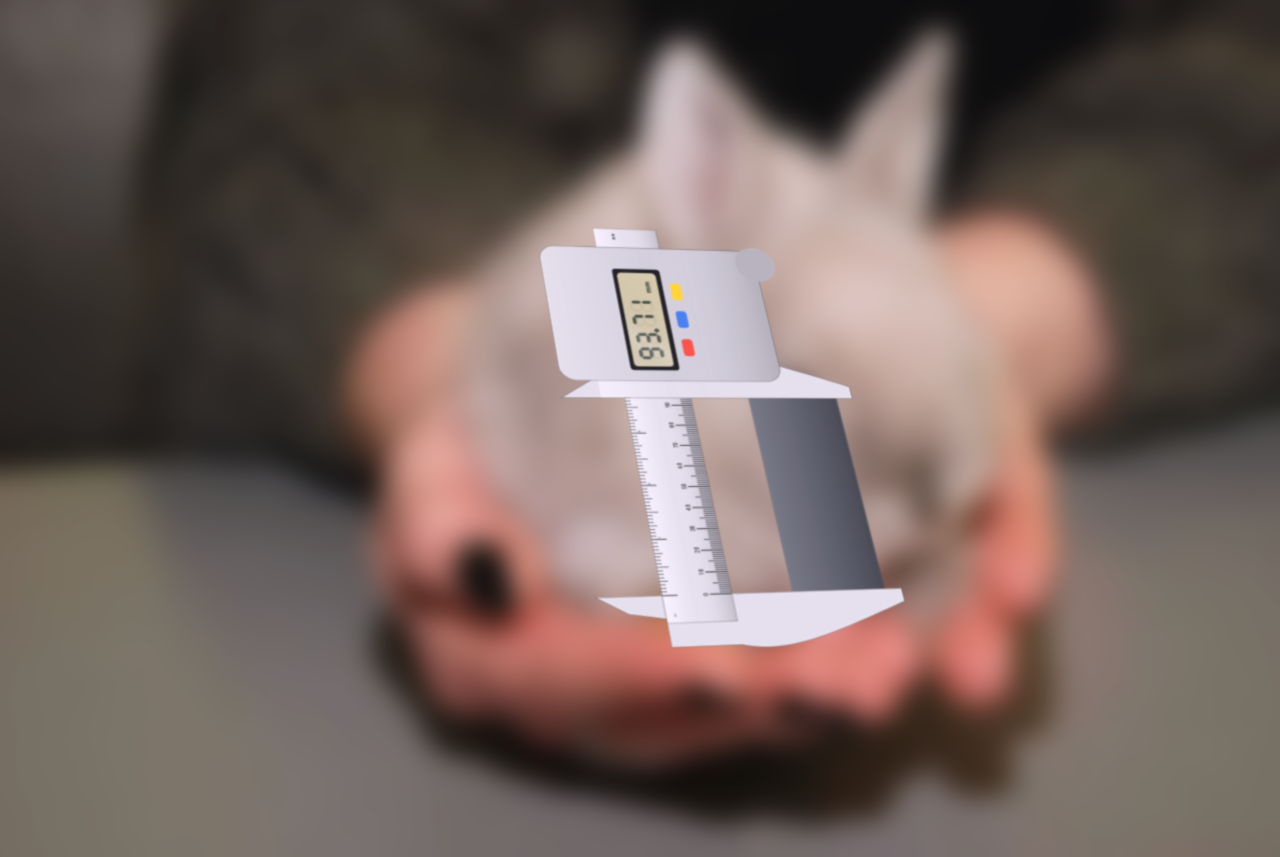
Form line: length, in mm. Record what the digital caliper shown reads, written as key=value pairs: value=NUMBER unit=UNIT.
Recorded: value=93.71 unit=mm
